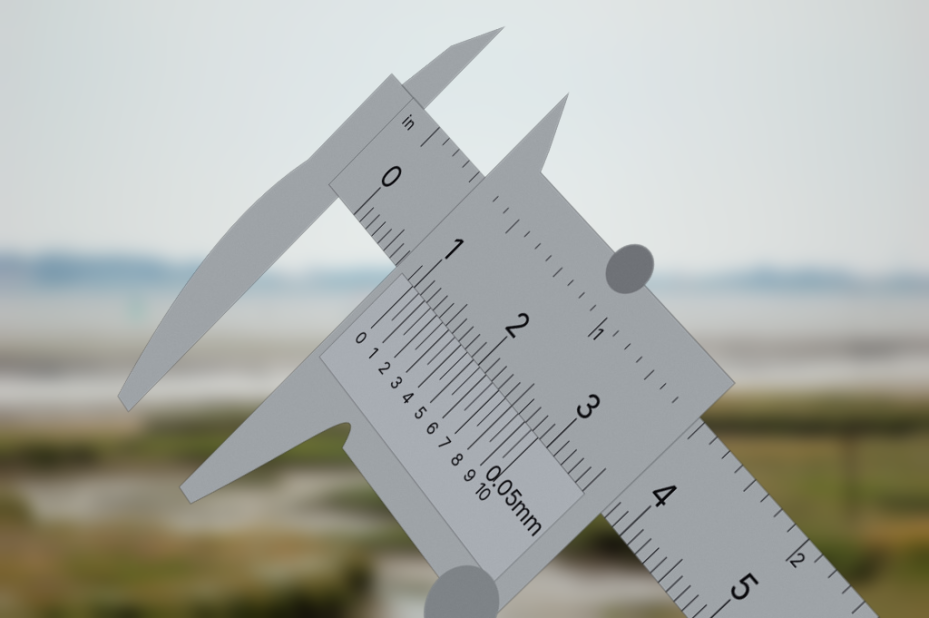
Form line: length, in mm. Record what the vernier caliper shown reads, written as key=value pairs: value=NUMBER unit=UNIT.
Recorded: value=9.8 unit=mm
